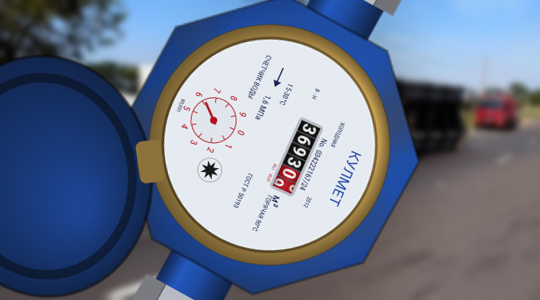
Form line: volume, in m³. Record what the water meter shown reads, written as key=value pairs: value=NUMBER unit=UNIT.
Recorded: value=3693.086 unit=m³
